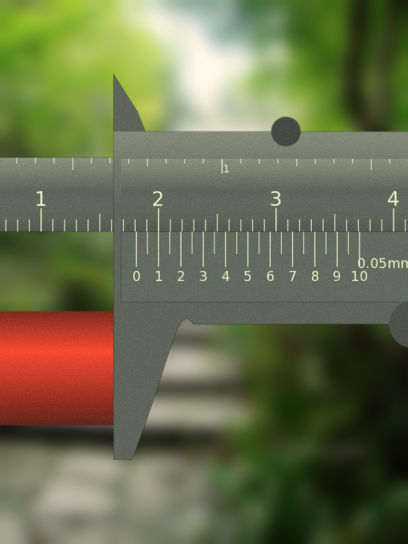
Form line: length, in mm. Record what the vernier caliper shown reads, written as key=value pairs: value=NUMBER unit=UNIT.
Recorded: value=18.1 unit=mm
